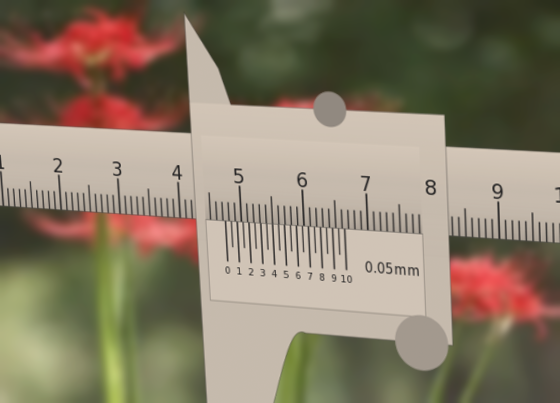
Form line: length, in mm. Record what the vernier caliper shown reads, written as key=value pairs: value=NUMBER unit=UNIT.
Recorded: value=47.4 unit=mm
